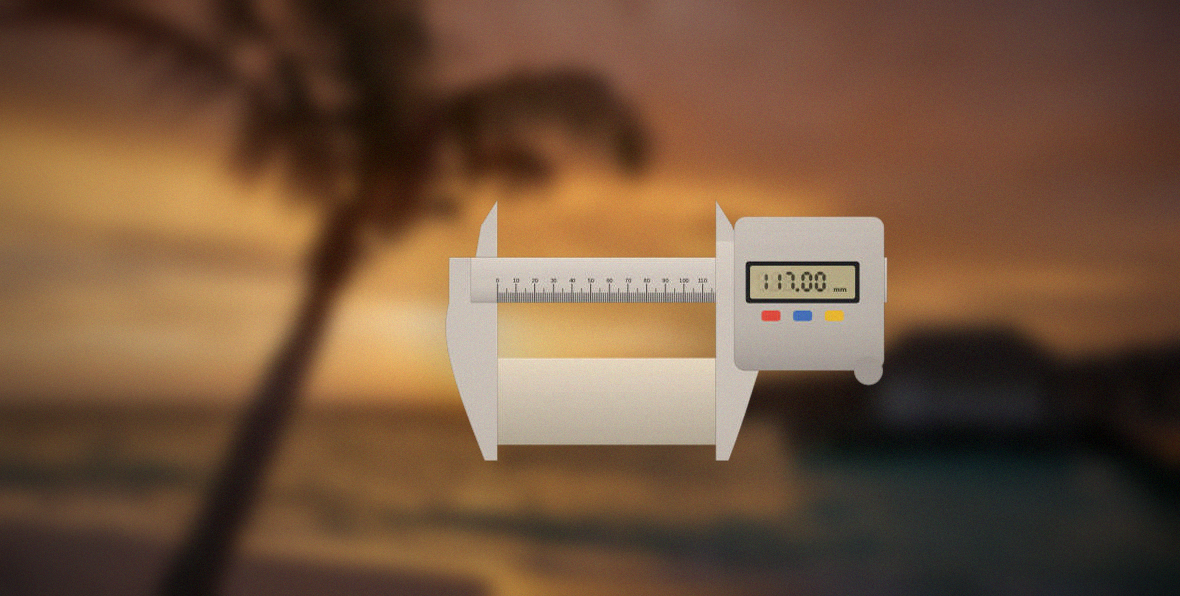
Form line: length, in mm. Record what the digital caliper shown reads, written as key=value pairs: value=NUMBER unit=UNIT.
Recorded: value=117.00 unit=mm
